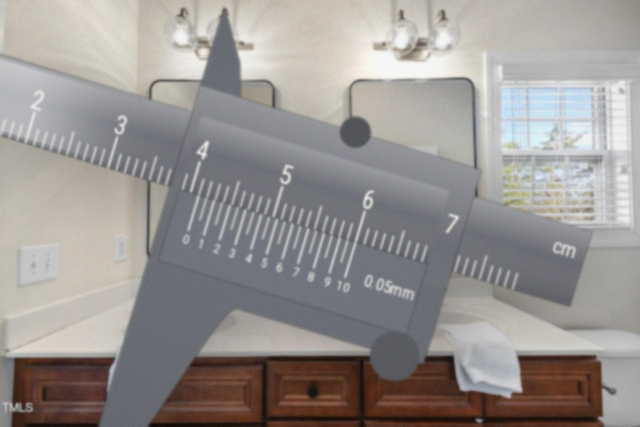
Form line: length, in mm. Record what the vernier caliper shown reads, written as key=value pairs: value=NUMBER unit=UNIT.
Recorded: value=41.0 unit=mm
